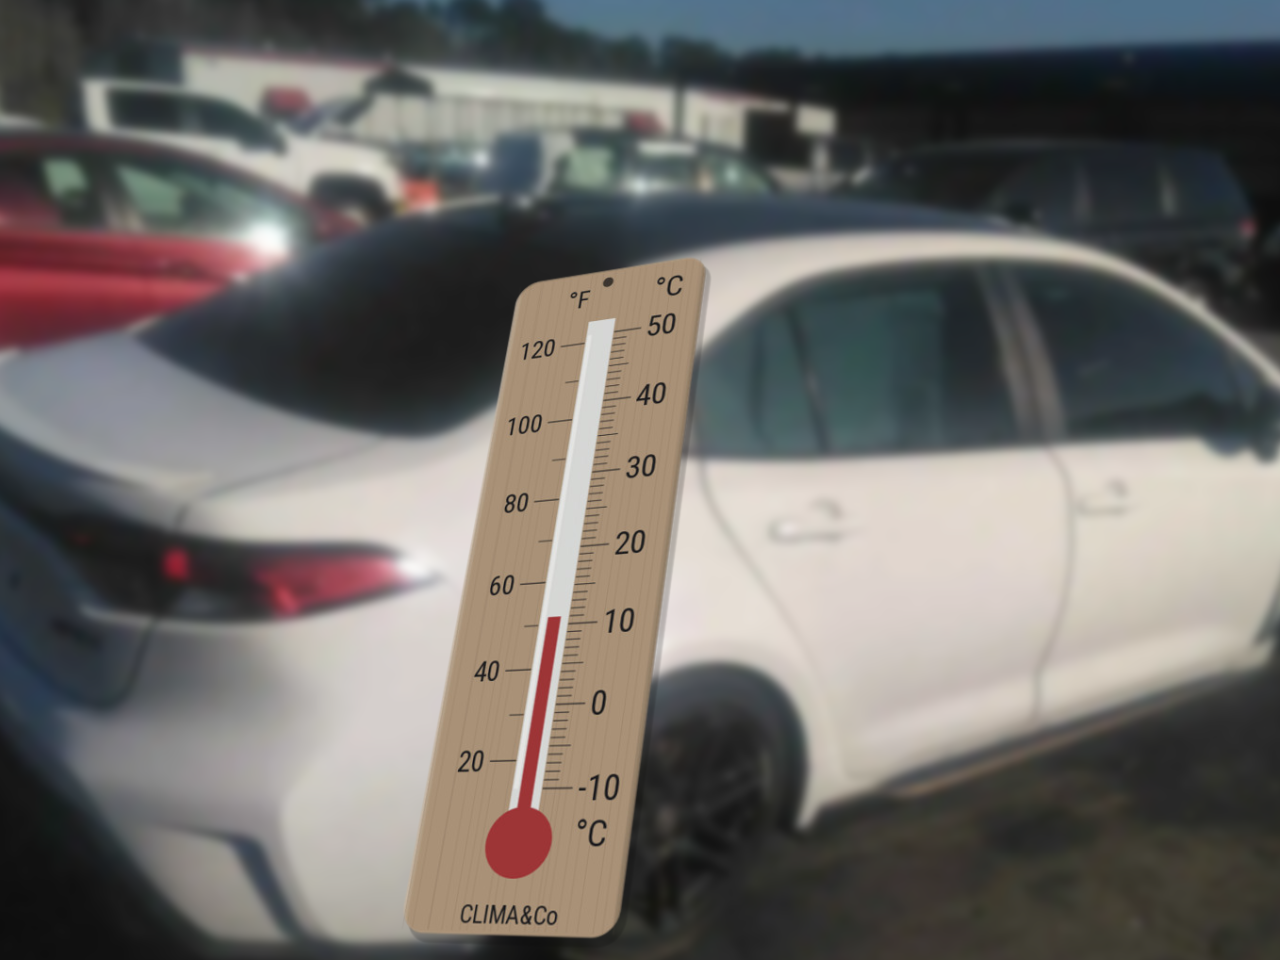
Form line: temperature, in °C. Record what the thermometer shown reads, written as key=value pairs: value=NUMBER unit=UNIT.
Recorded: value=11 unit=°C
